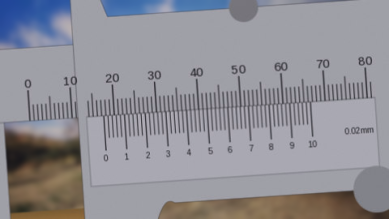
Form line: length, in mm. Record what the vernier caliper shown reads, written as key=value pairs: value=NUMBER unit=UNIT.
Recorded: value=17.5 unit=mm
